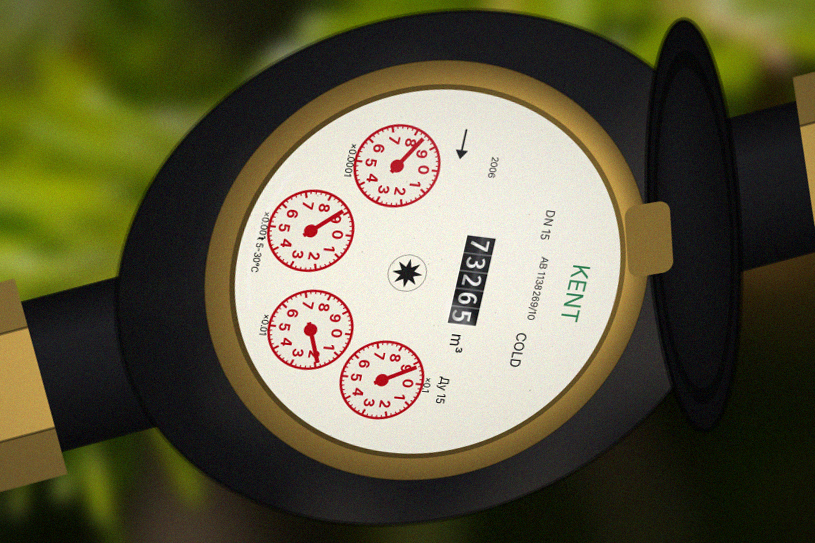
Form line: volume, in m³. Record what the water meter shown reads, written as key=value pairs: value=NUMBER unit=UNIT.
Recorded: value=73264.9188 unit=m³
